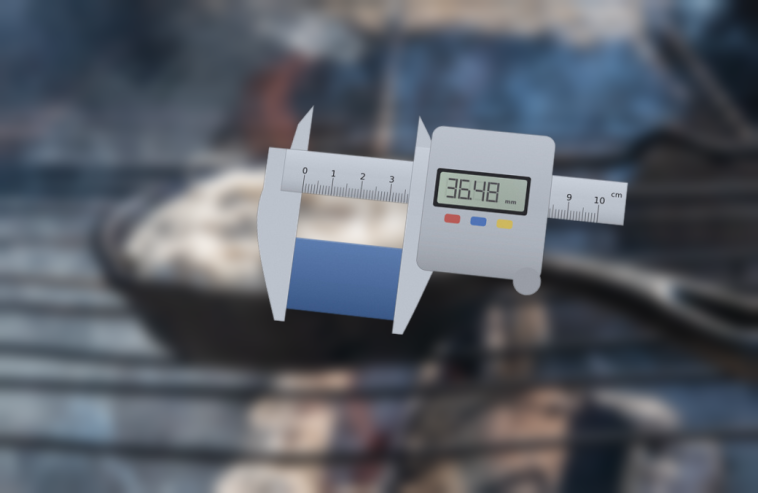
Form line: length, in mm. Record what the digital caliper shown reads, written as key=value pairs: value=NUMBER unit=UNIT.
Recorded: value=36.48 unit=mm
